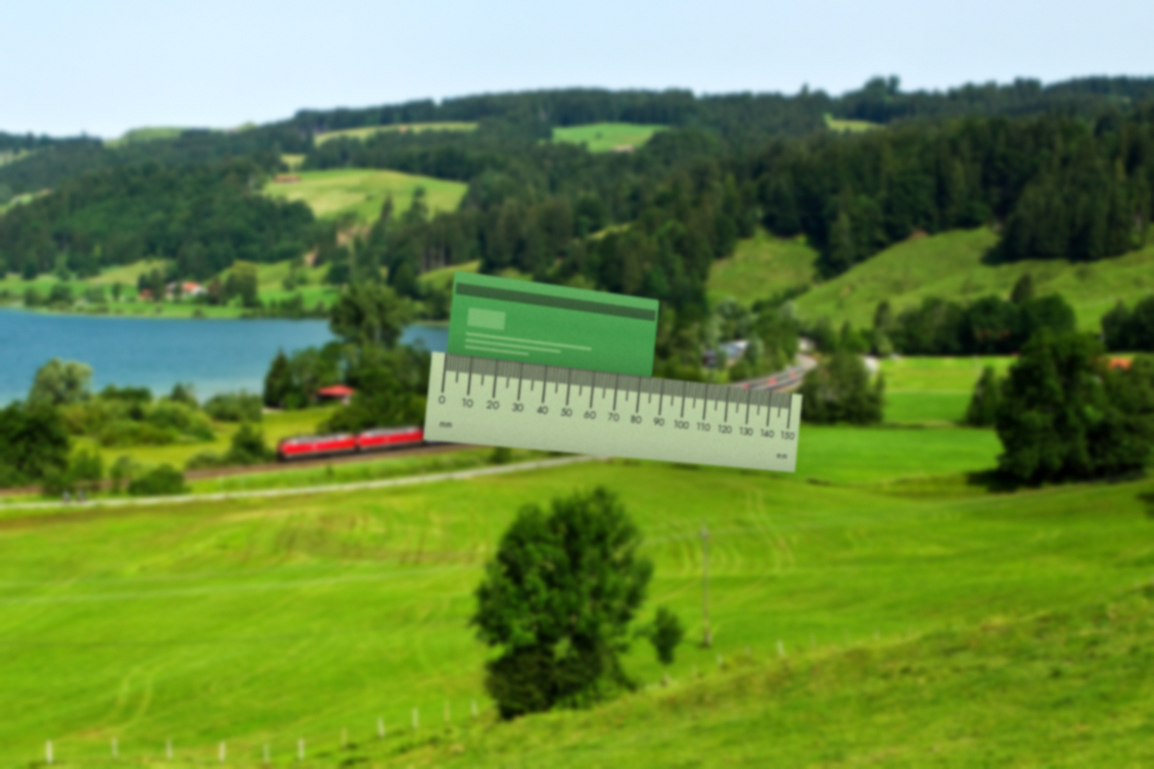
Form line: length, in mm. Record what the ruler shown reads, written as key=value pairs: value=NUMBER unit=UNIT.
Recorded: value=85 unit=mm
